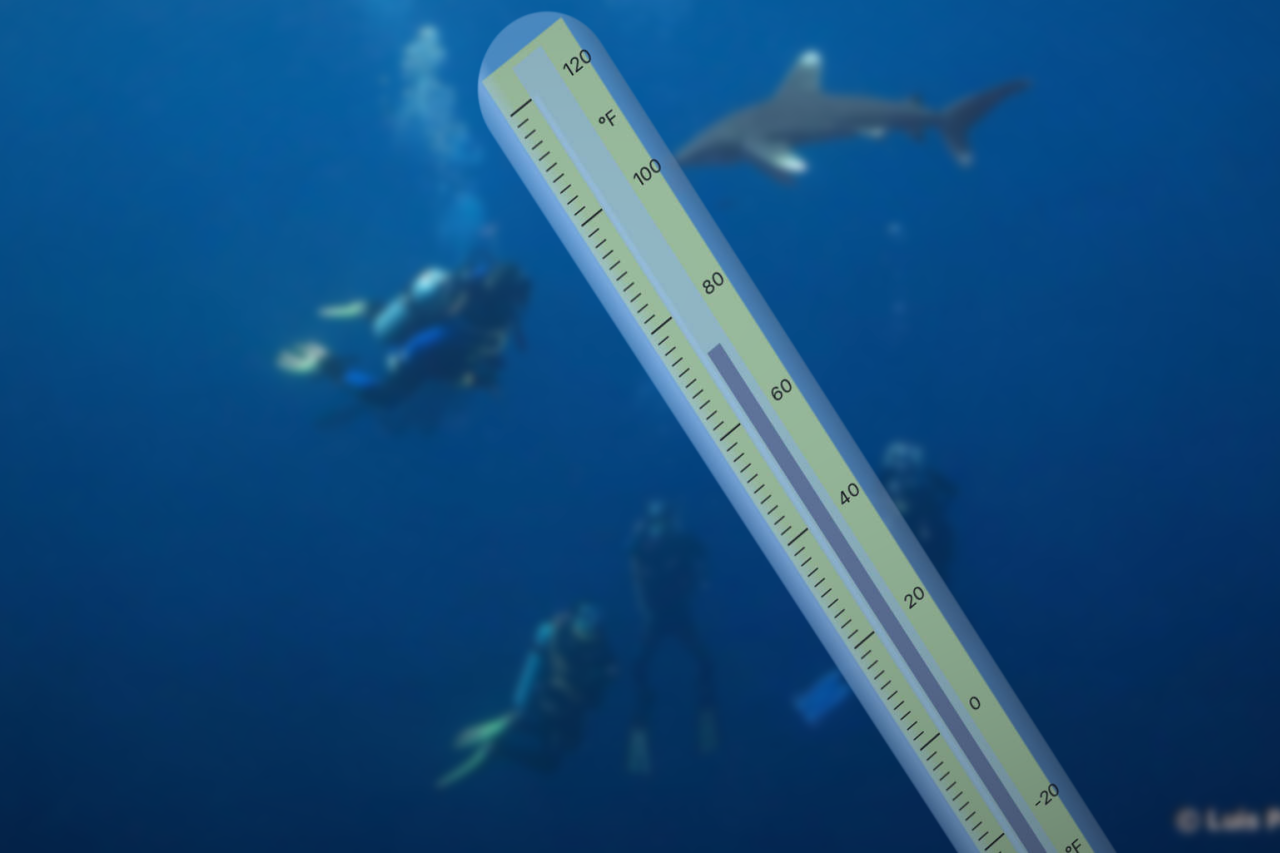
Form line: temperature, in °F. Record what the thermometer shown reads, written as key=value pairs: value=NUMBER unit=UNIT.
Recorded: value=72 unit=°F
